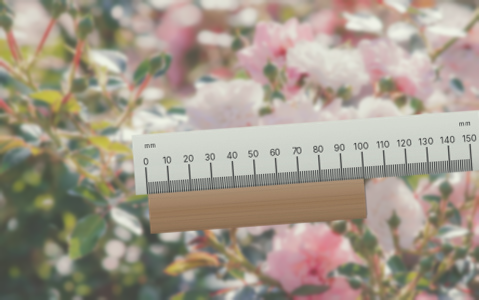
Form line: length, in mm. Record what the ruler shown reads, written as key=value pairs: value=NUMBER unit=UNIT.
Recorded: value=100 unit=mm
